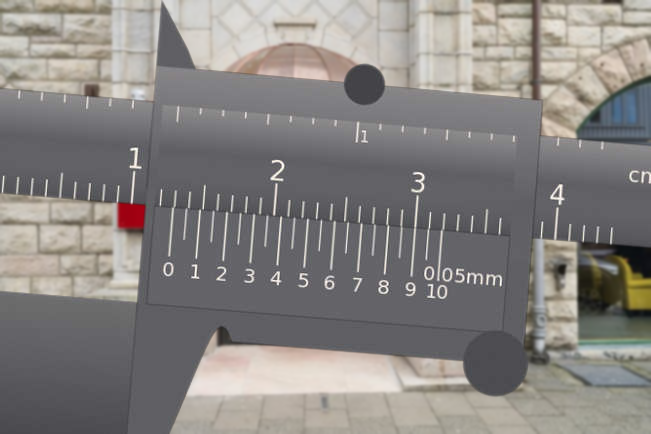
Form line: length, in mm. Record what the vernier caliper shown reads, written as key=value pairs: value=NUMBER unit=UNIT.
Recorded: value=12.9 unit=mm
